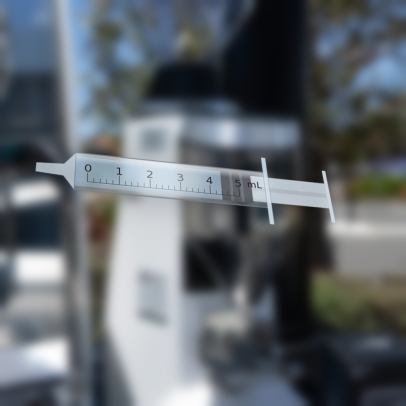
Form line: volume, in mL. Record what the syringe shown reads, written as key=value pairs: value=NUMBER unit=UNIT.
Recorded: value=4.4 unit=mL
